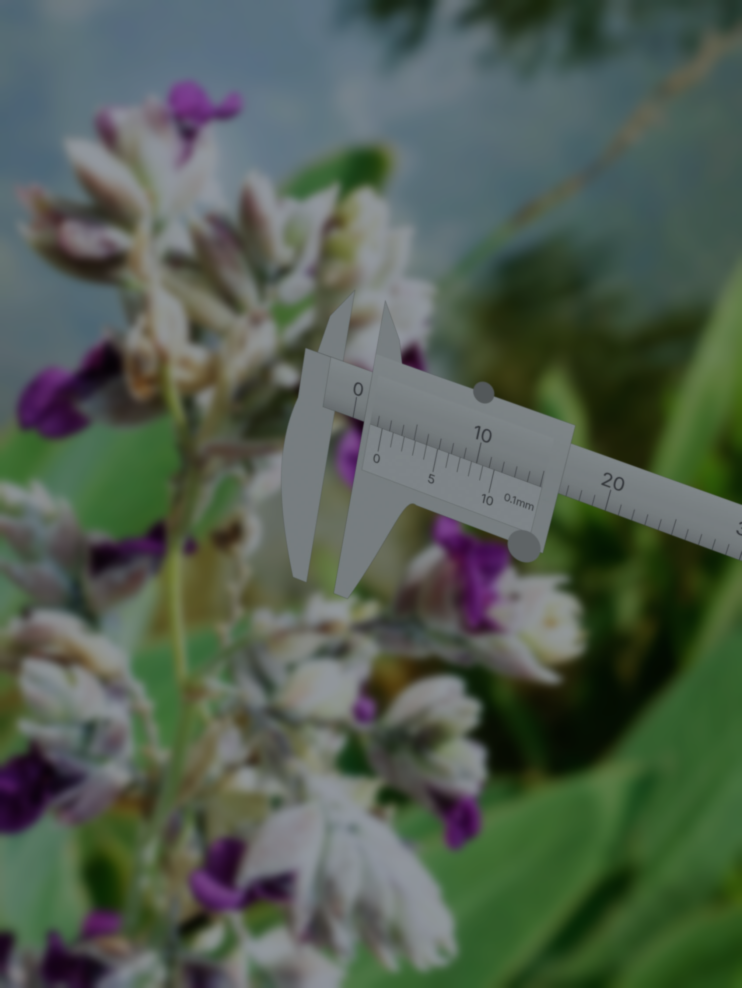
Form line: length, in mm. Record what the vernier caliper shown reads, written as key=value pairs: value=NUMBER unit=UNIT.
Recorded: value=2.4 unit=mm
